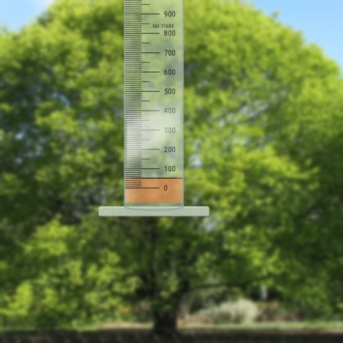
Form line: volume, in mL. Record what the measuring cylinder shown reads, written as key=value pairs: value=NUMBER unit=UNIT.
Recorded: value=50 unit=mL
